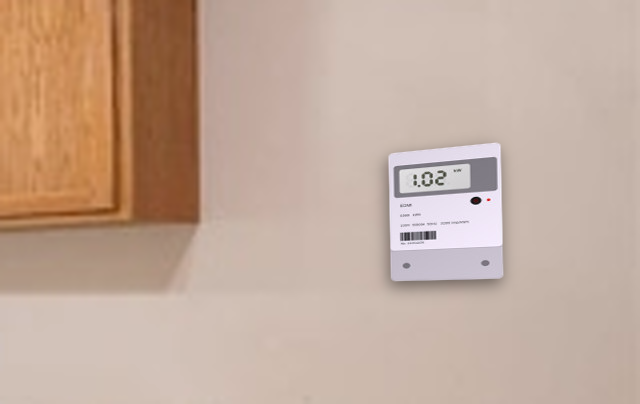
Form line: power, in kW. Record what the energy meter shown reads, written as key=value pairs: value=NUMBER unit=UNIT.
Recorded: value=1.02 unit=kW
